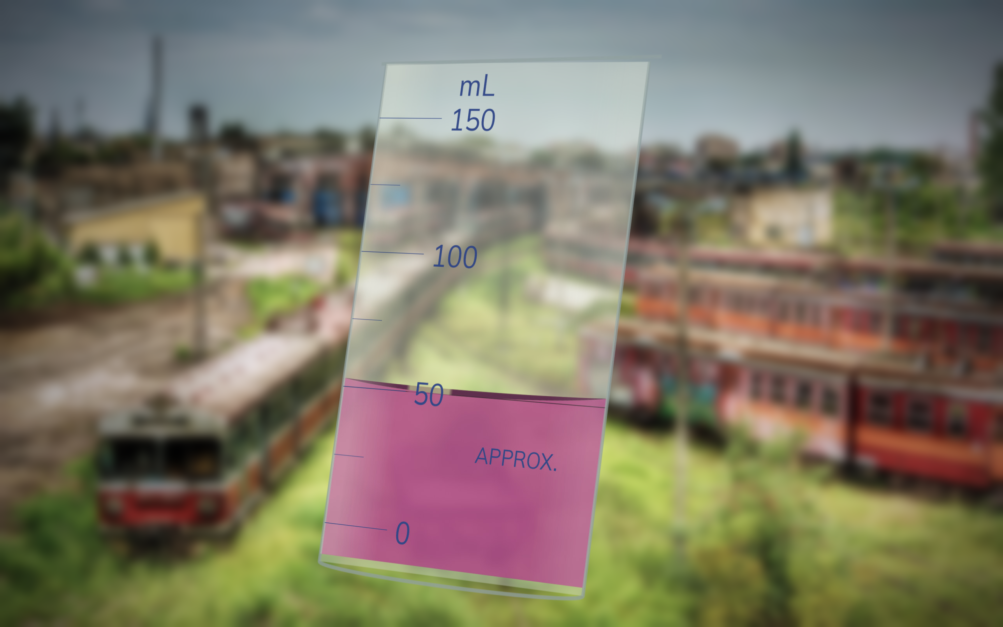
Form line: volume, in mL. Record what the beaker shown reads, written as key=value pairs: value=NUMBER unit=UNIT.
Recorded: value=50 unit=mL
